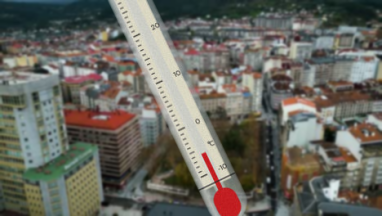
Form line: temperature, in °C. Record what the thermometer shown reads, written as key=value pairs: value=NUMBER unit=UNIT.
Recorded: value=-6 unit=°C
